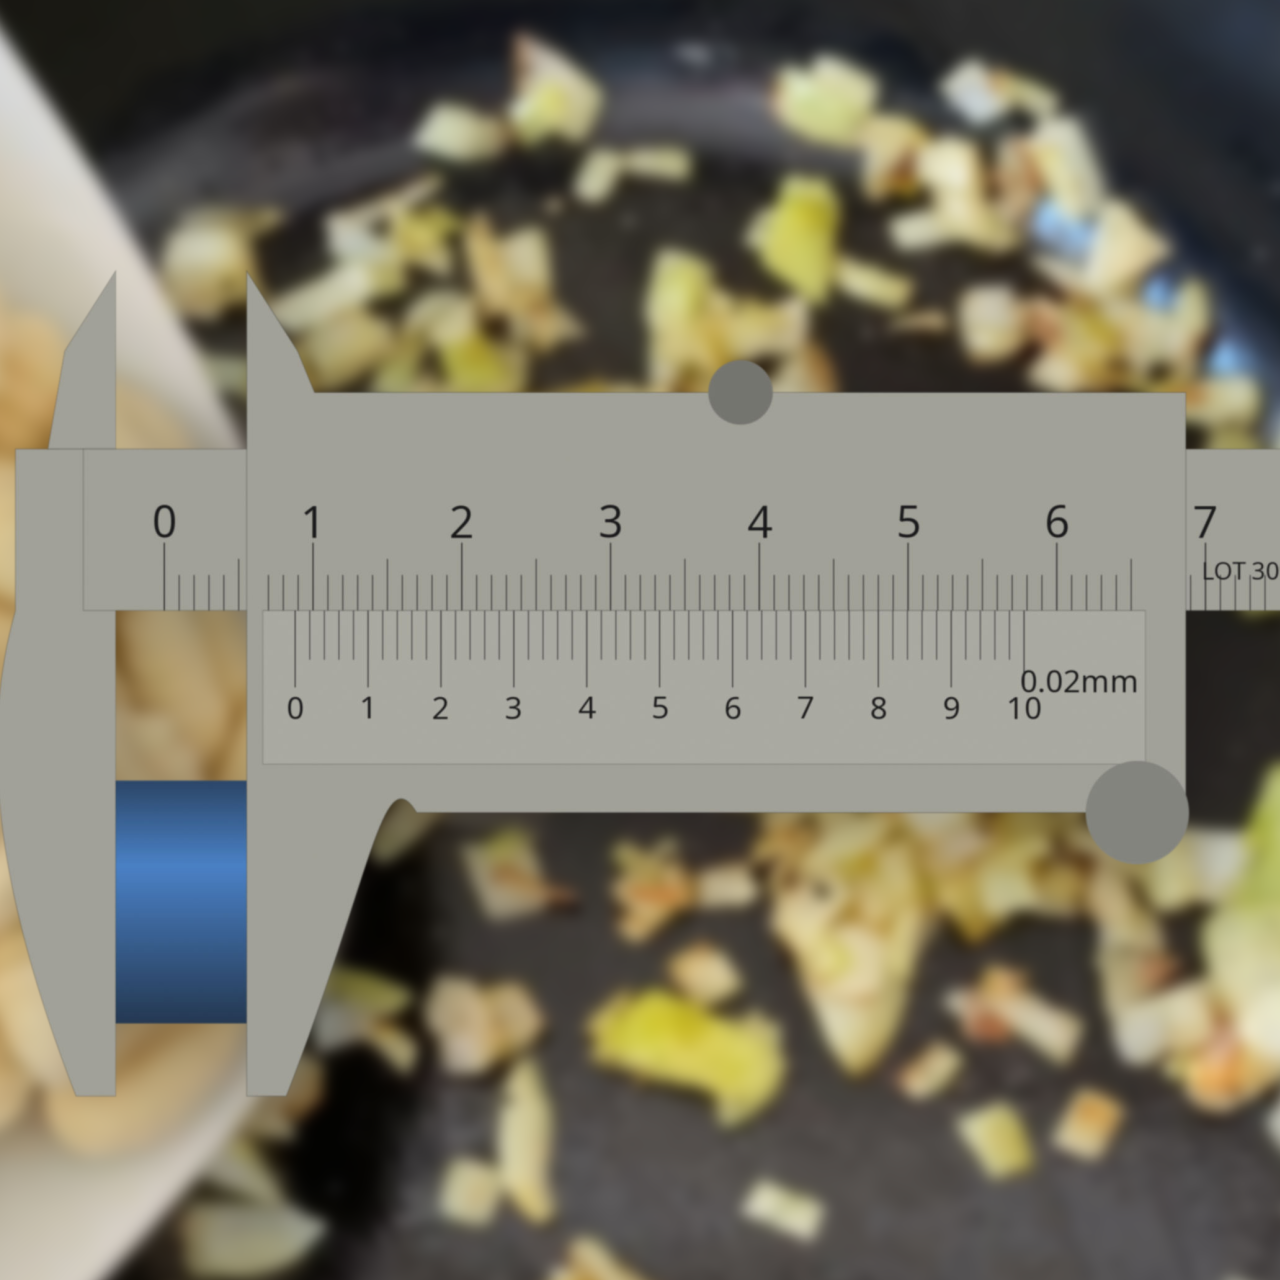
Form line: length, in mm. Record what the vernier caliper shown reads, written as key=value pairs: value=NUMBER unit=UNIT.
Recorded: value=8.8 unit=mm
